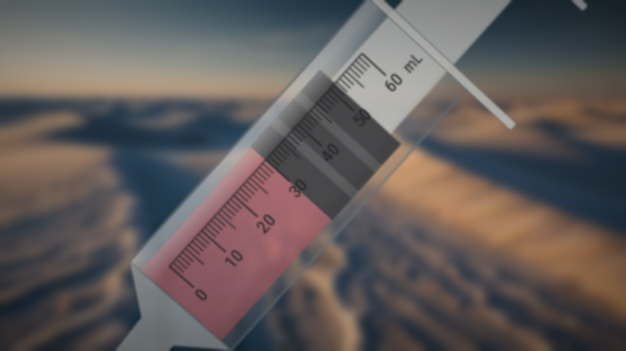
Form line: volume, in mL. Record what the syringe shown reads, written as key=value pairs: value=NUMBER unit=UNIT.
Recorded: value=30 unit=mL
